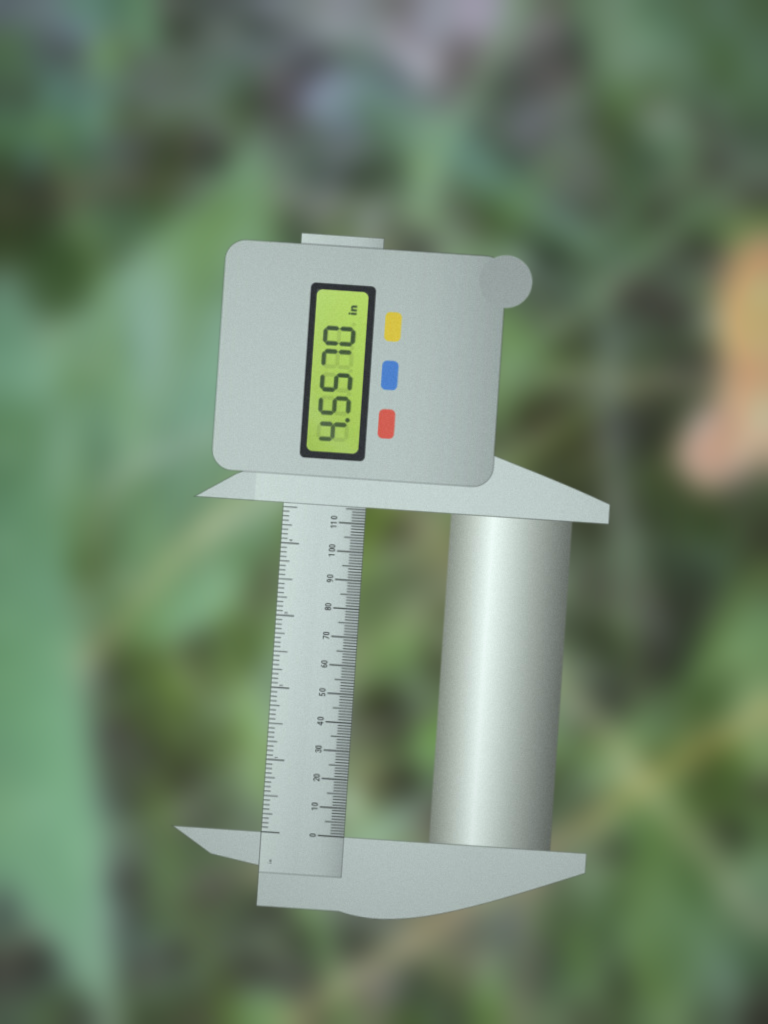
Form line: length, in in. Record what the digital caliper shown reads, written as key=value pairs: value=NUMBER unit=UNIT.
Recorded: value=4.5570 unit=in
